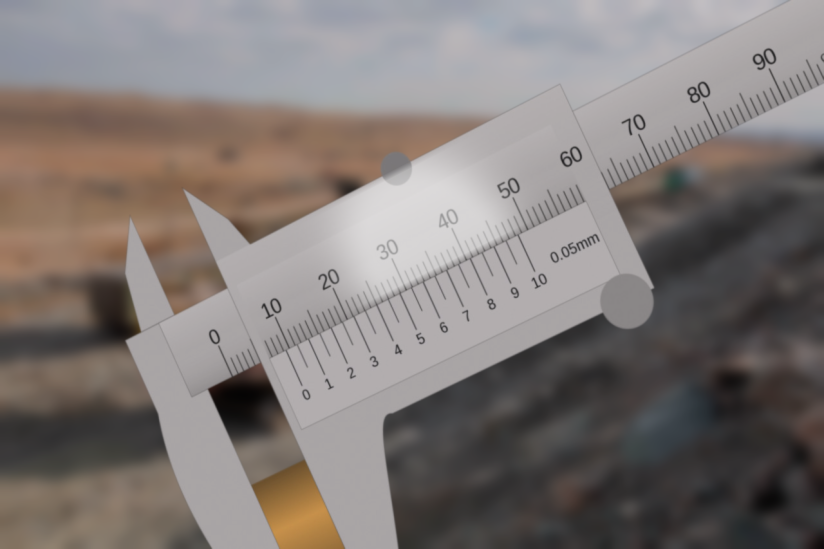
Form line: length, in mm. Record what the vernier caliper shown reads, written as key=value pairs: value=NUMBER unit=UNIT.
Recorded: value=9.4 unit=mm
